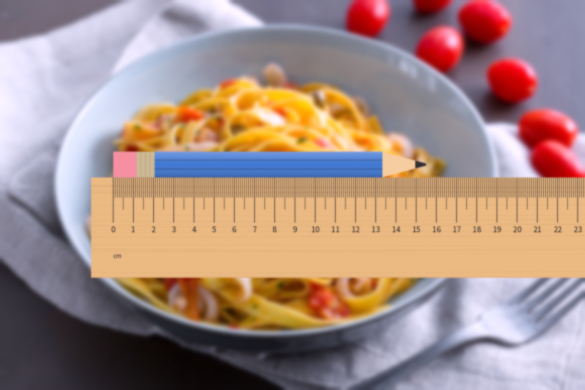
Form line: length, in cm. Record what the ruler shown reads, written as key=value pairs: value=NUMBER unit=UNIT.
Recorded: value=15.5 unit=cm
